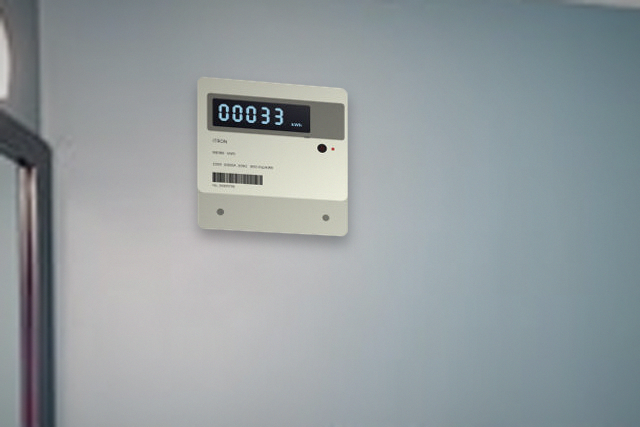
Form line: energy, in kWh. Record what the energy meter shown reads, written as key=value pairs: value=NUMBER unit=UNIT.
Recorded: value=33 unit=kWh
